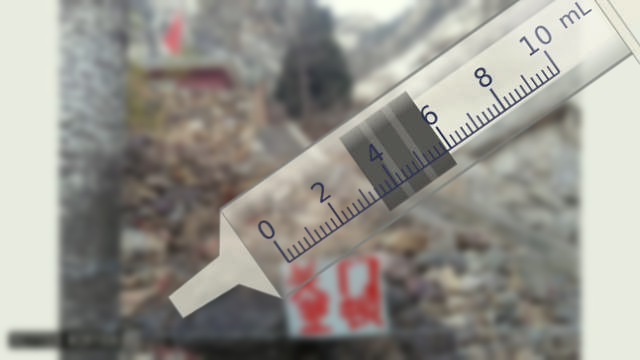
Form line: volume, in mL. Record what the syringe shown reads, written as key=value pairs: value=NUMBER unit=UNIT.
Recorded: value=3.4 unit=mL
